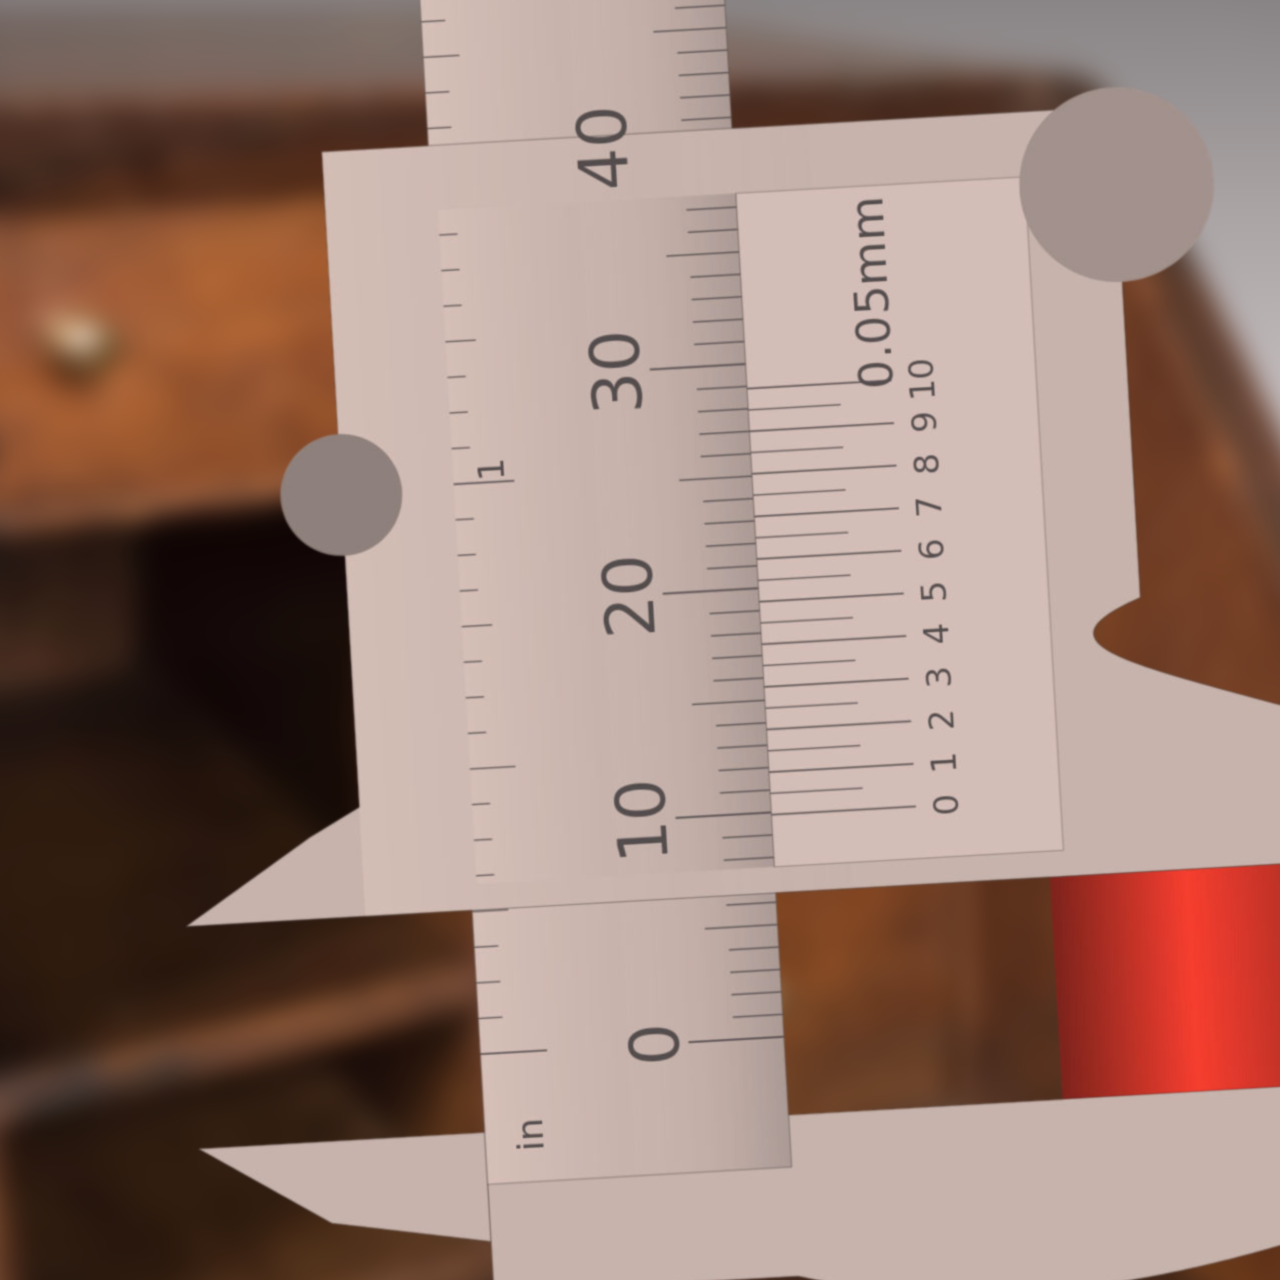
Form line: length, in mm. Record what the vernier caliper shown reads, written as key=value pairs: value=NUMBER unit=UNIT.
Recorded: value=9.9 unit=mm
